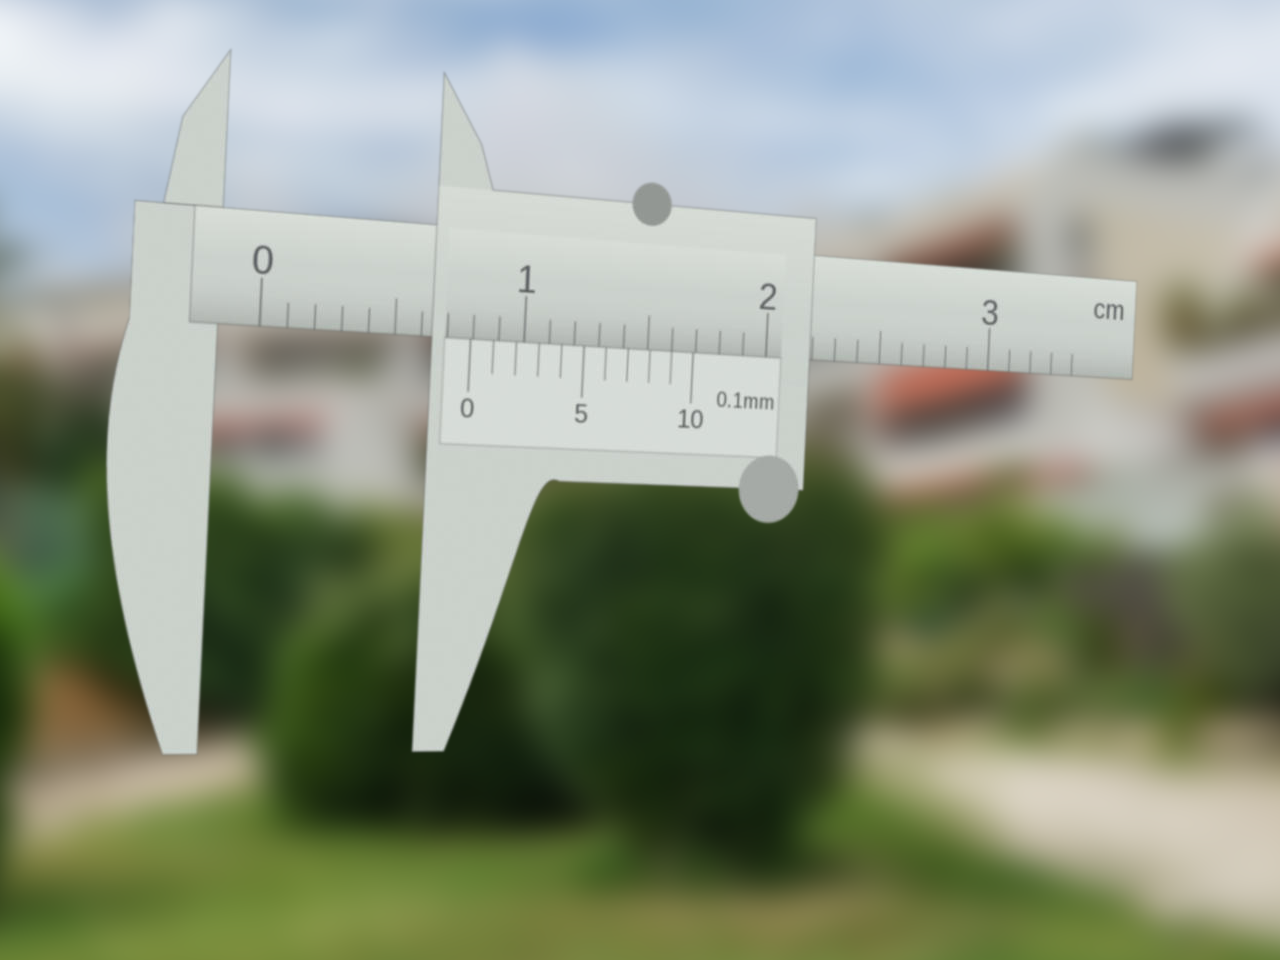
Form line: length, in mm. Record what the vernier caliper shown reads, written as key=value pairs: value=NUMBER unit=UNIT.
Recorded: value=7.9 unit=mm
